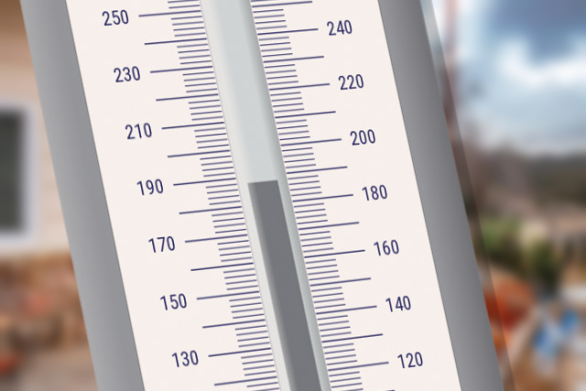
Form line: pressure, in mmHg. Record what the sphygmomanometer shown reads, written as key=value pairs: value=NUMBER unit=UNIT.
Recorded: value=188 unit=mmHg
